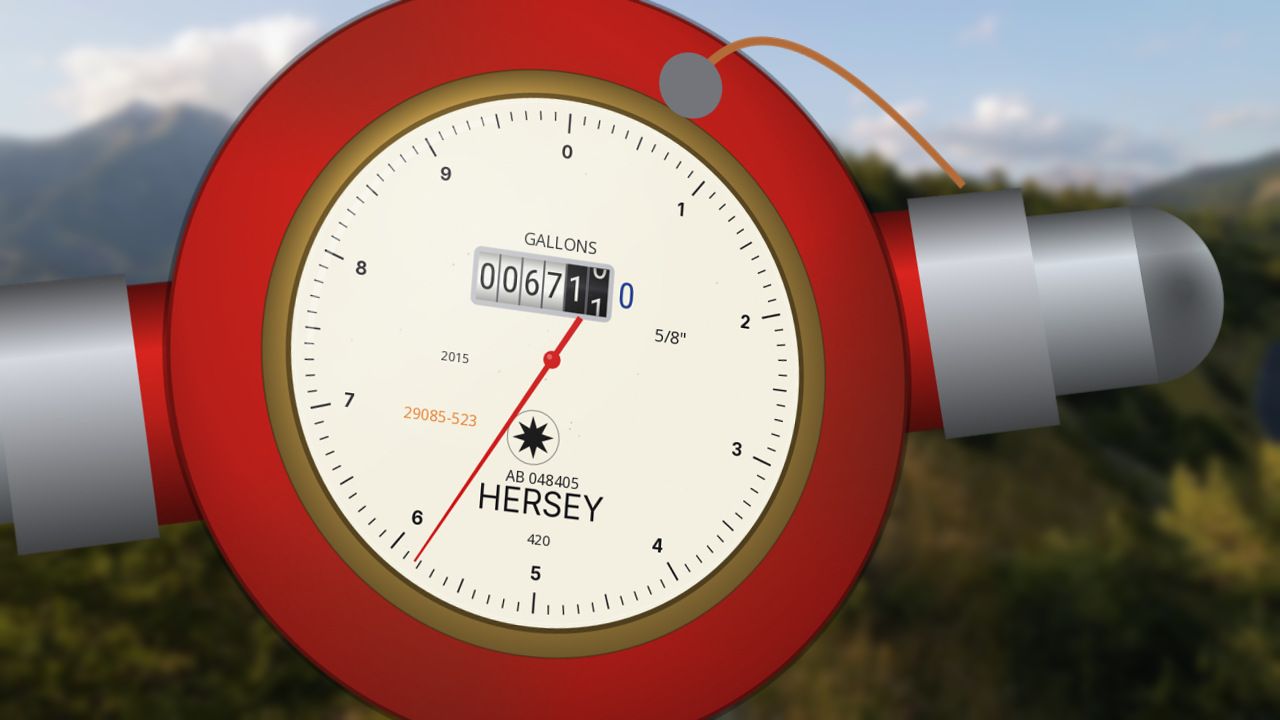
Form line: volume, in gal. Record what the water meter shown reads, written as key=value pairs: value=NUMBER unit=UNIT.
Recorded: value=67105.8 unit=gal
